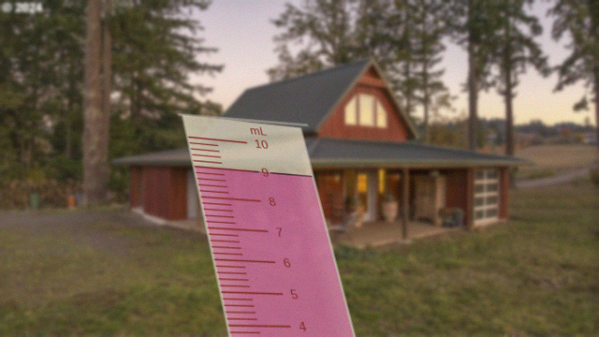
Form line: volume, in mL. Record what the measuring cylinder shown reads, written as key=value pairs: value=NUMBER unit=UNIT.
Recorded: value=9 unit=mL
